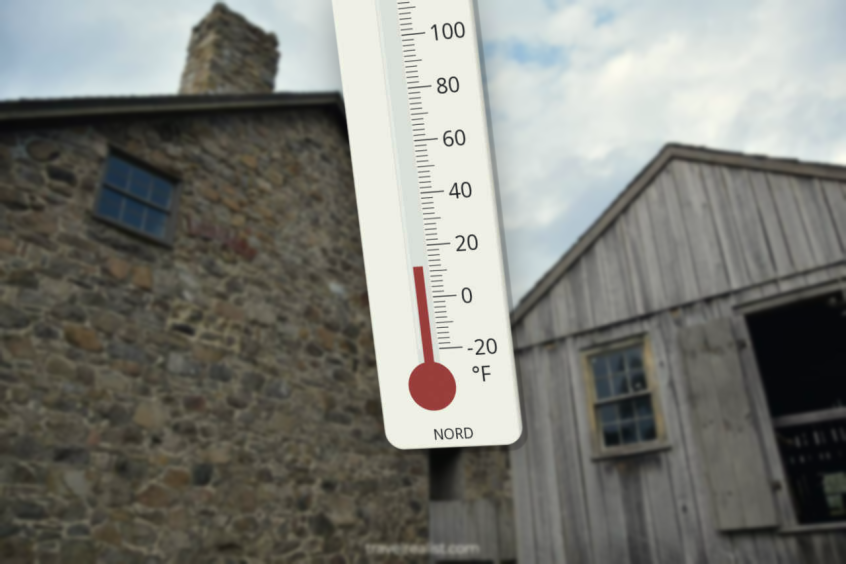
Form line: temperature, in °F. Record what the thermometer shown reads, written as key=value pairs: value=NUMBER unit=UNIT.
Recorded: value=12 unit=°F
